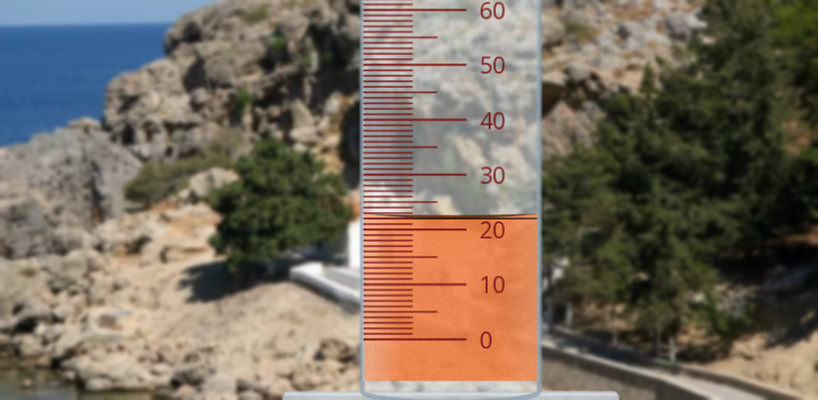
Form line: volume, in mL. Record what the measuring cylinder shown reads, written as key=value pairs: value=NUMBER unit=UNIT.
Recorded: value=22 unit=mL
